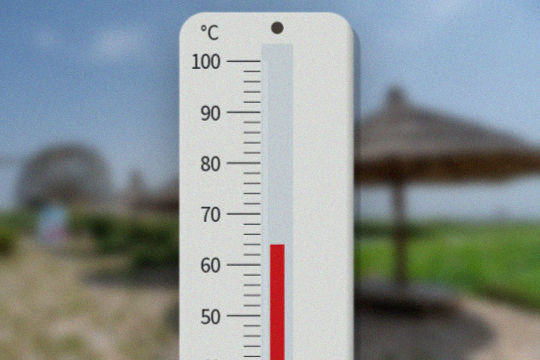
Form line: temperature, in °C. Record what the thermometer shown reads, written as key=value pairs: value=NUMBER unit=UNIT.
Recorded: value=64 unit=°C
